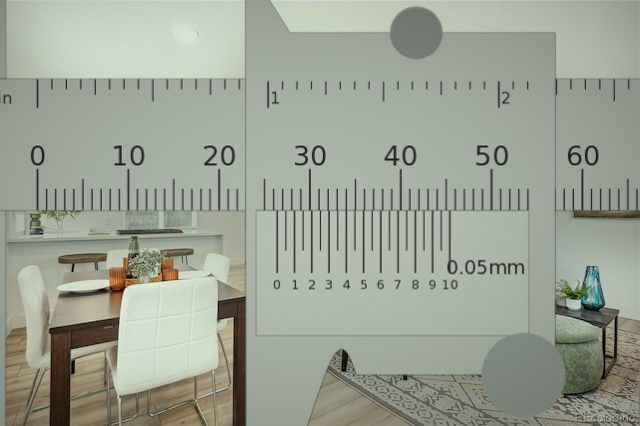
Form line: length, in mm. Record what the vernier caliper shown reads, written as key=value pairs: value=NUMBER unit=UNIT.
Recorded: value=26.4 unit=mm
